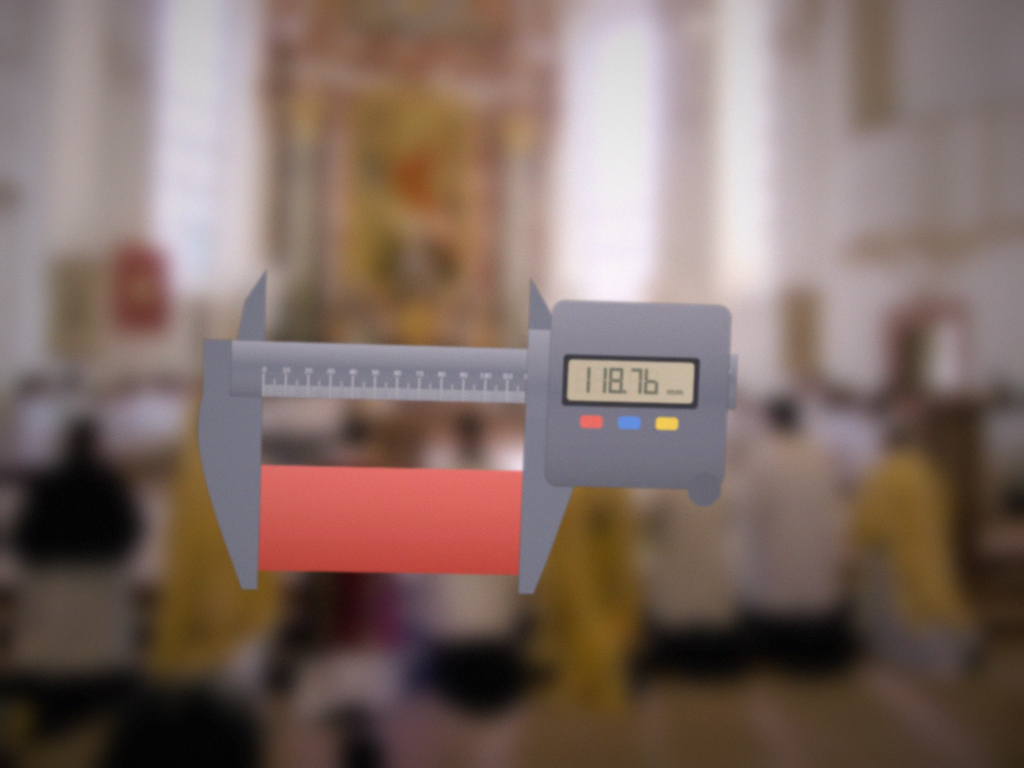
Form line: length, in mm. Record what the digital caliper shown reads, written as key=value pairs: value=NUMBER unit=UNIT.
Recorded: value=118.76 unit=mm
